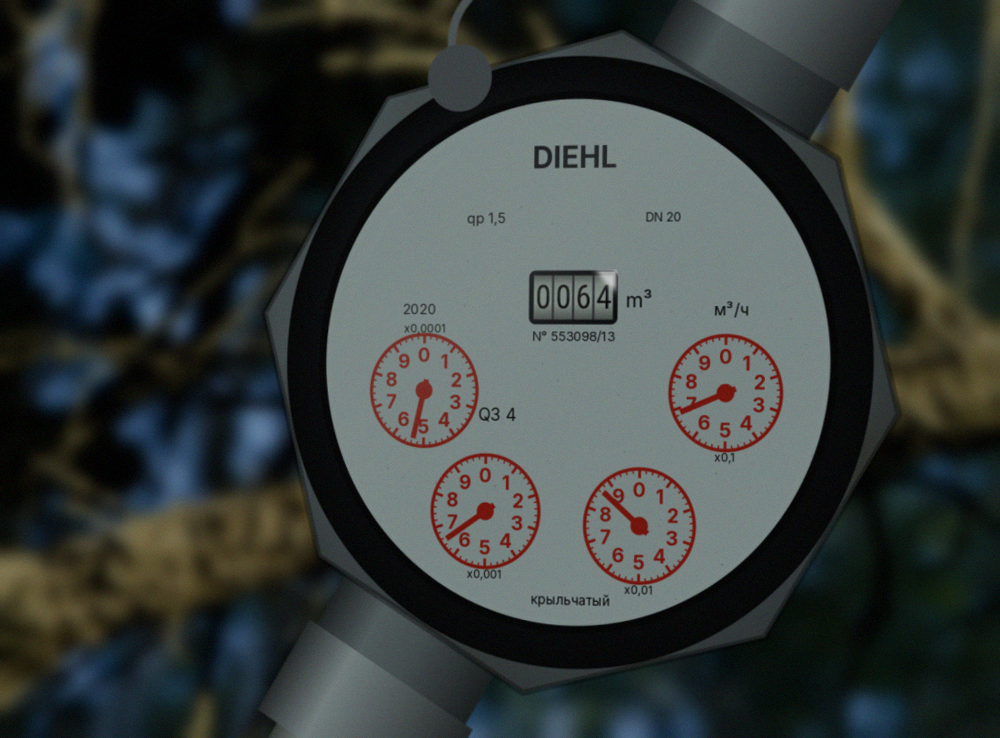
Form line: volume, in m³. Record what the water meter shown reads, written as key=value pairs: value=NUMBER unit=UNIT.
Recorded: value=64.6865 unit=m³
